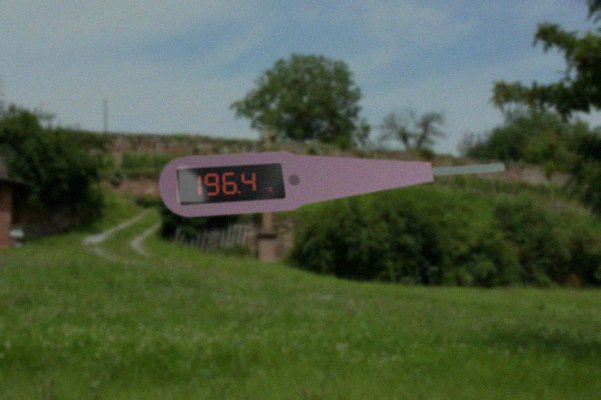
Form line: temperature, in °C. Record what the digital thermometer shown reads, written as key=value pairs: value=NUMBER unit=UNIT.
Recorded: value=196.4 unit=°C
